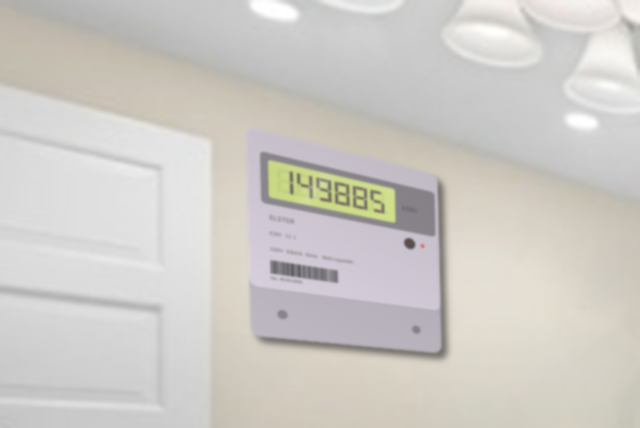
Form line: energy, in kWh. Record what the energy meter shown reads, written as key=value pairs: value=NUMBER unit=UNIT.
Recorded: value=149885 unit=kWh
